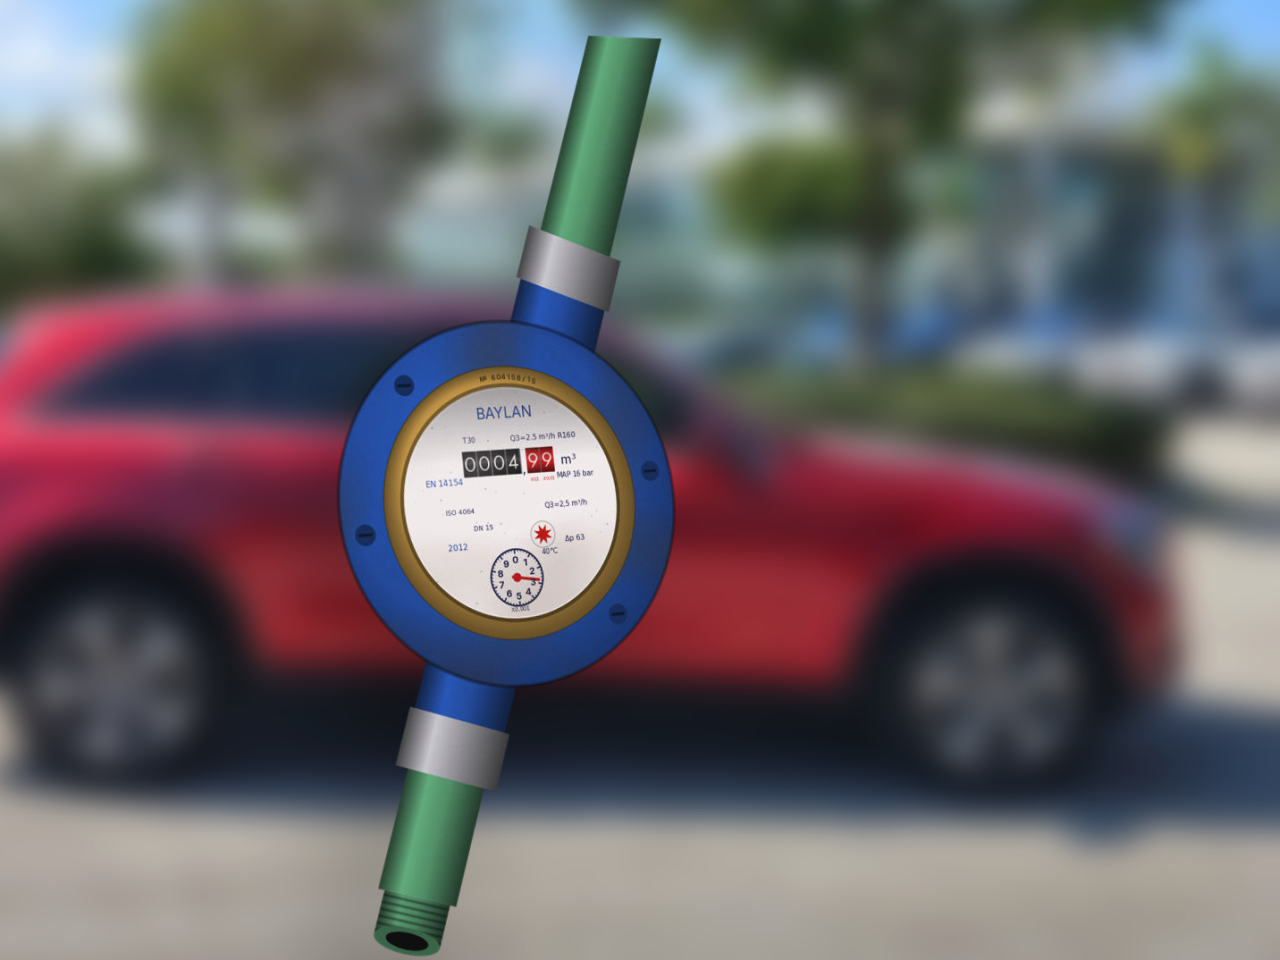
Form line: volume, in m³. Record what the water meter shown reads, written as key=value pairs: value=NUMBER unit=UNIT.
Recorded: value=4.992 unit=m³
